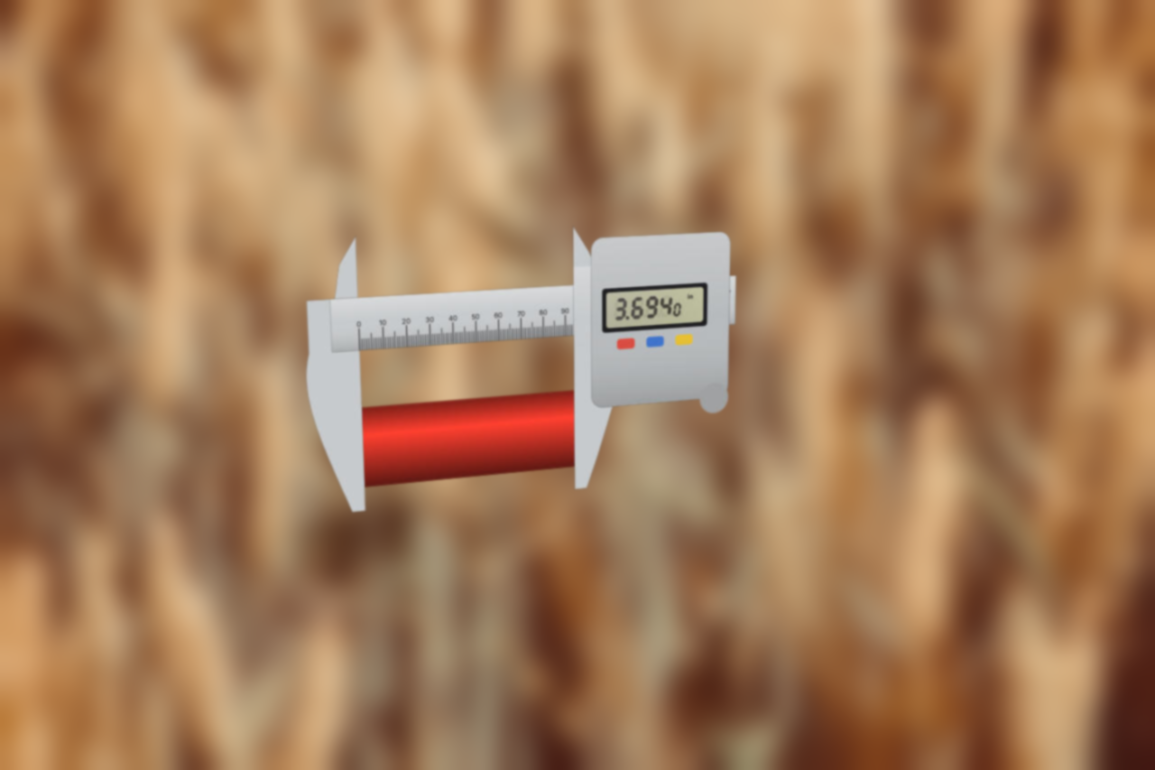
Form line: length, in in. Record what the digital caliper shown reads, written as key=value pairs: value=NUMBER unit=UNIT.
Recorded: value=3.6940 unit=in
